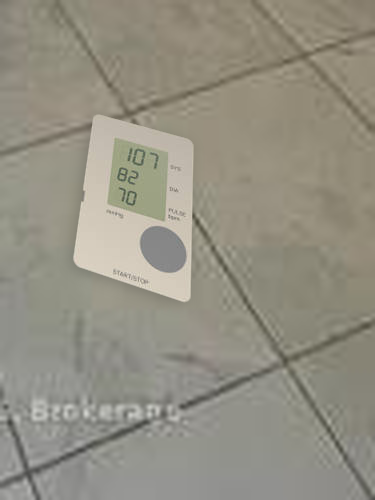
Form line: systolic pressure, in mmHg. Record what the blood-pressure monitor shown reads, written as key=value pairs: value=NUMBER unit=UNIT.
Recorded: value=107 unit=mmHg
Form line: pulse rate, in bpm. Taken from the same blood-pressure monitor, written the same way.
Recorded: value=70 unit=bpm
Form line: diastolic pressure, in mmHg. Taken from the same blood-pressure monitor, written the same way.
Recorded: value=82 unit=mmHg
